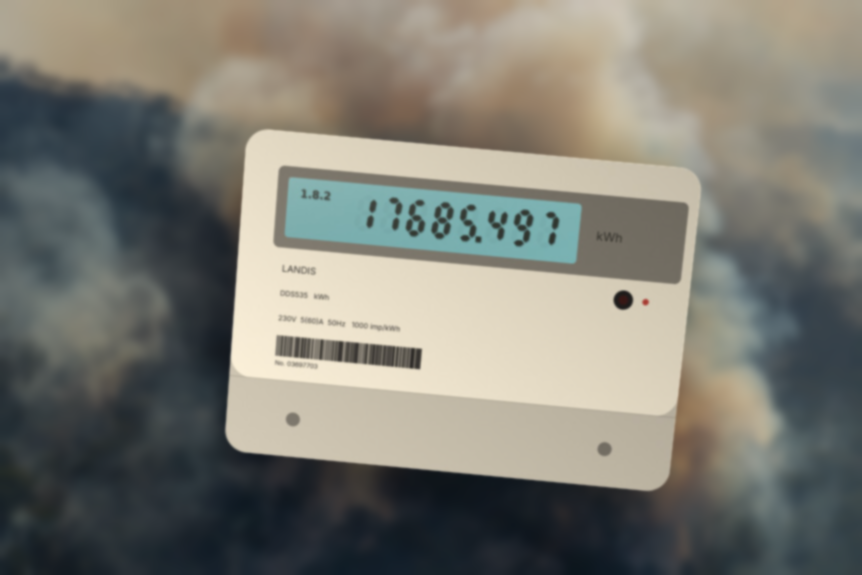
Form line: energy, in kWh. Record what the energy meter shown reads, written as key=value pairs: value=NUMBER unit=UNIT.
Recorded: value=17685.497 unit=kWh
